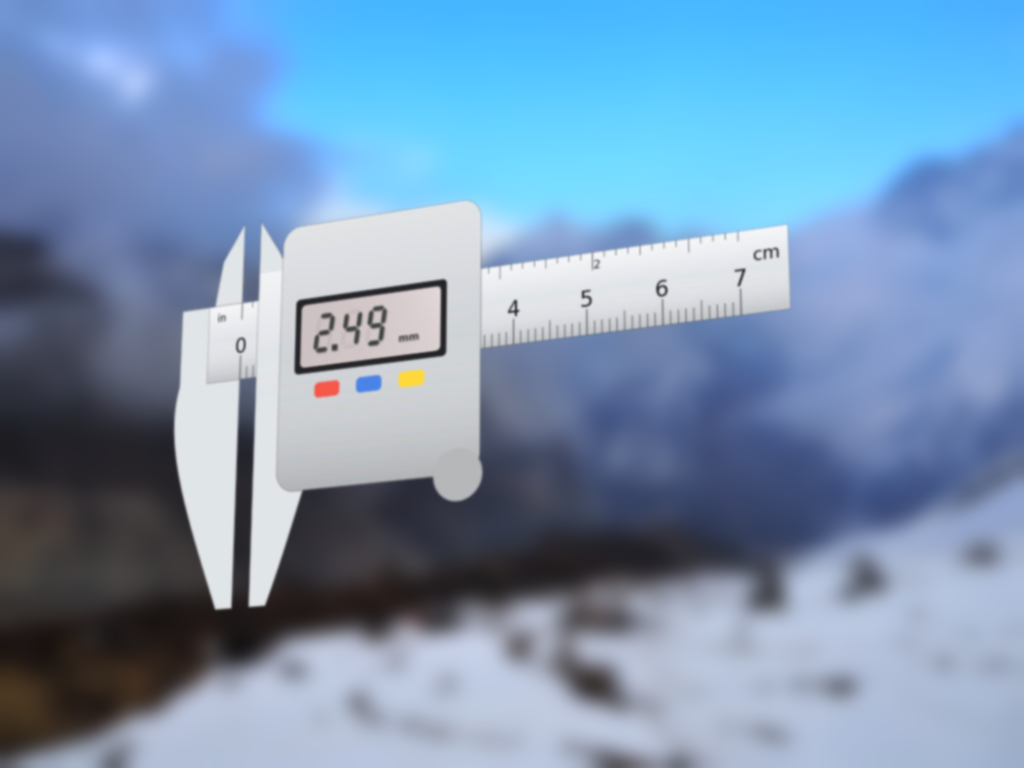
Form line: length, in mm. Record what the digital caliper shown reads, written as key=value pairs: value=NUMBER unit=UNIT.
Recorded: value=2.49 unit=mm
